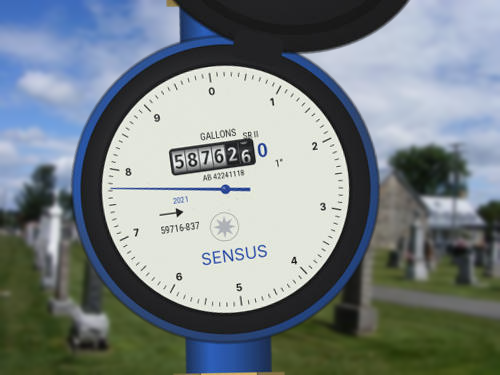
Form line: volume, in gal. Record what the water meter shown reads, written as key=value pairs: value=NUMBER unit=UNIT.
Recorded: value=5876257.7 unit=gal
